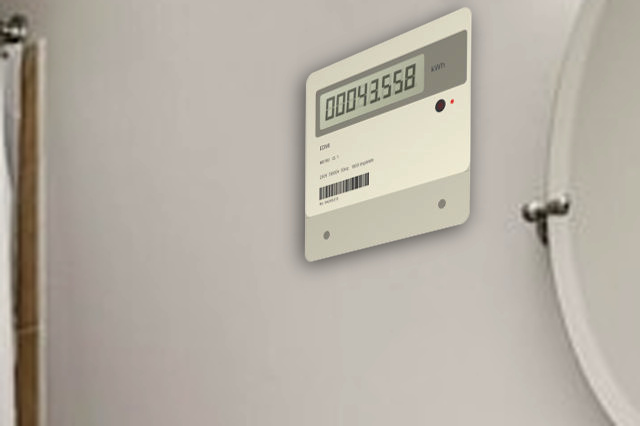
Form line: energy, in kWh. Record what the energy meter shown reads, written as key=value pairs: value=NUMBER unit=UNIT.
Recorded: value=43.558 unit=kWh
